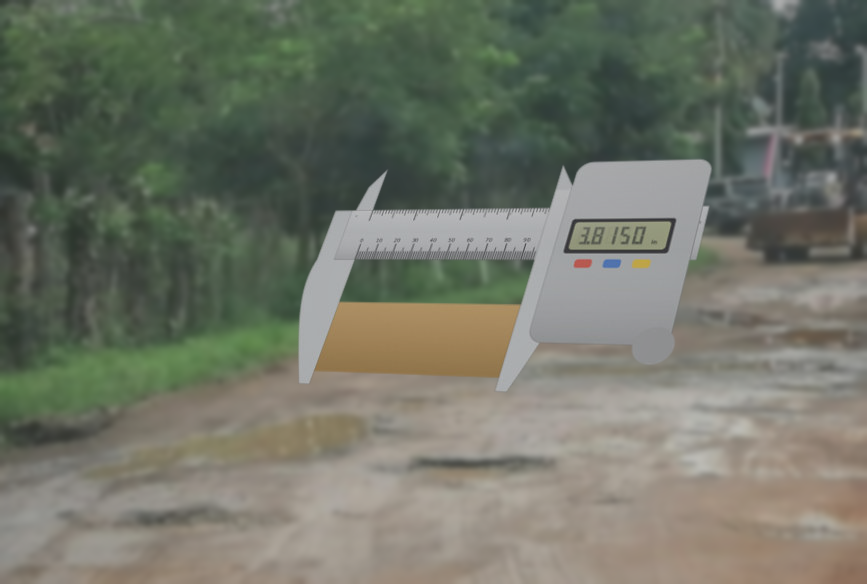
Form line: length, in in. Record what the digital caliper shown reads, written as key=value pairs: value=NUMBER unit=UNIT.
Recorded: value=3.8150 unit=in
